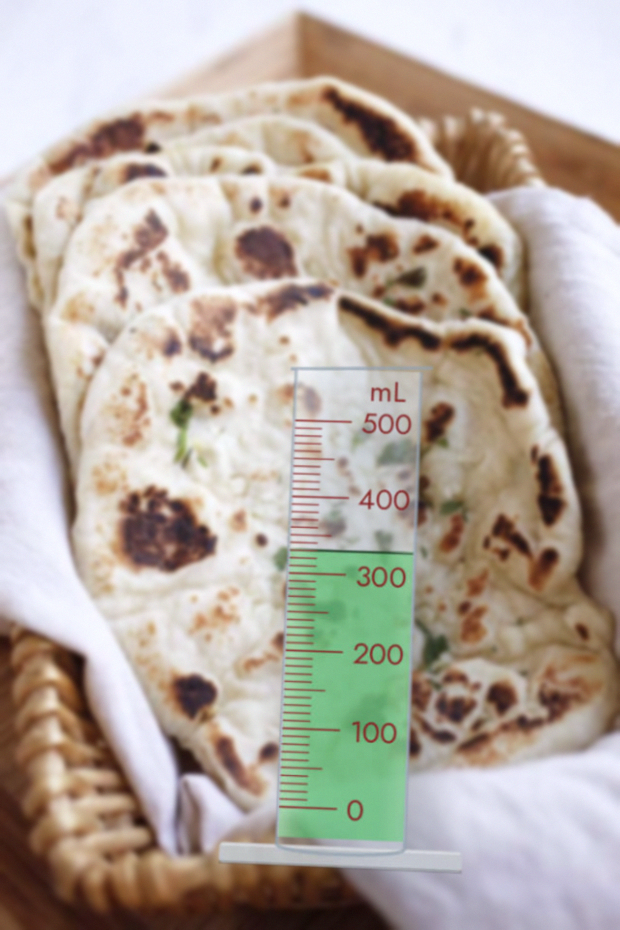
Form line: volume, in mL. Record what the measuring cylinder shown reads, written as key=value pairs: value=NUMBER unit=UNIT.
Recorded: value=330 unit=mL
